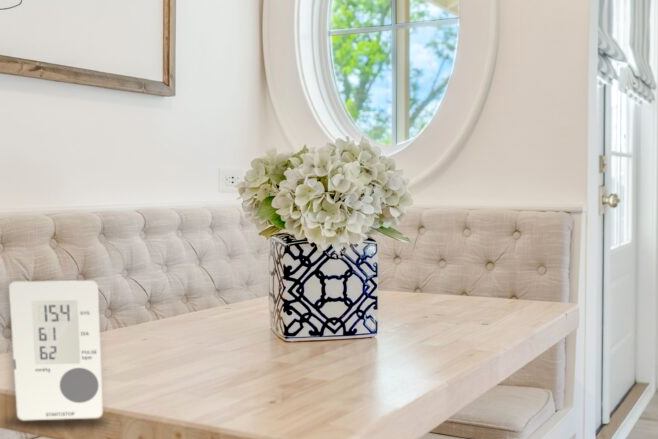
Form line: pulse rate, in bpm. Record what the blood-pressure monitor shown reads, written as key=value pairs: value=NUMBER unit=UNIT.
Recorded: value=62 unit=bpm
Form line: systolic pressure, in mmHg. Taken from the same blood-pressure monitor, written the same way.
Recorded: value=154 unit=mmHg
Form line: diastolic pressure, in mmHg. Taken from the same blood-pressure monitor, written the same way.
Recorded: value=61 unit=mmHg
